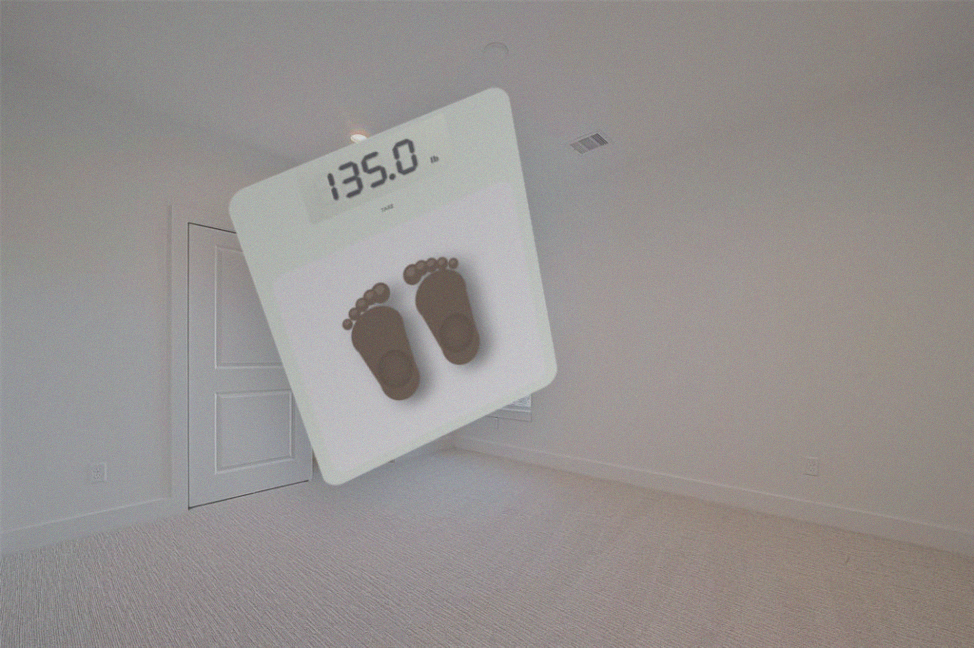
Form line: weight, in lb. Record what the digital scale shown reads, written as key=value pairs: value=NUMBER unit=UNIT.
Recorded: value=135.0 unit=lb
